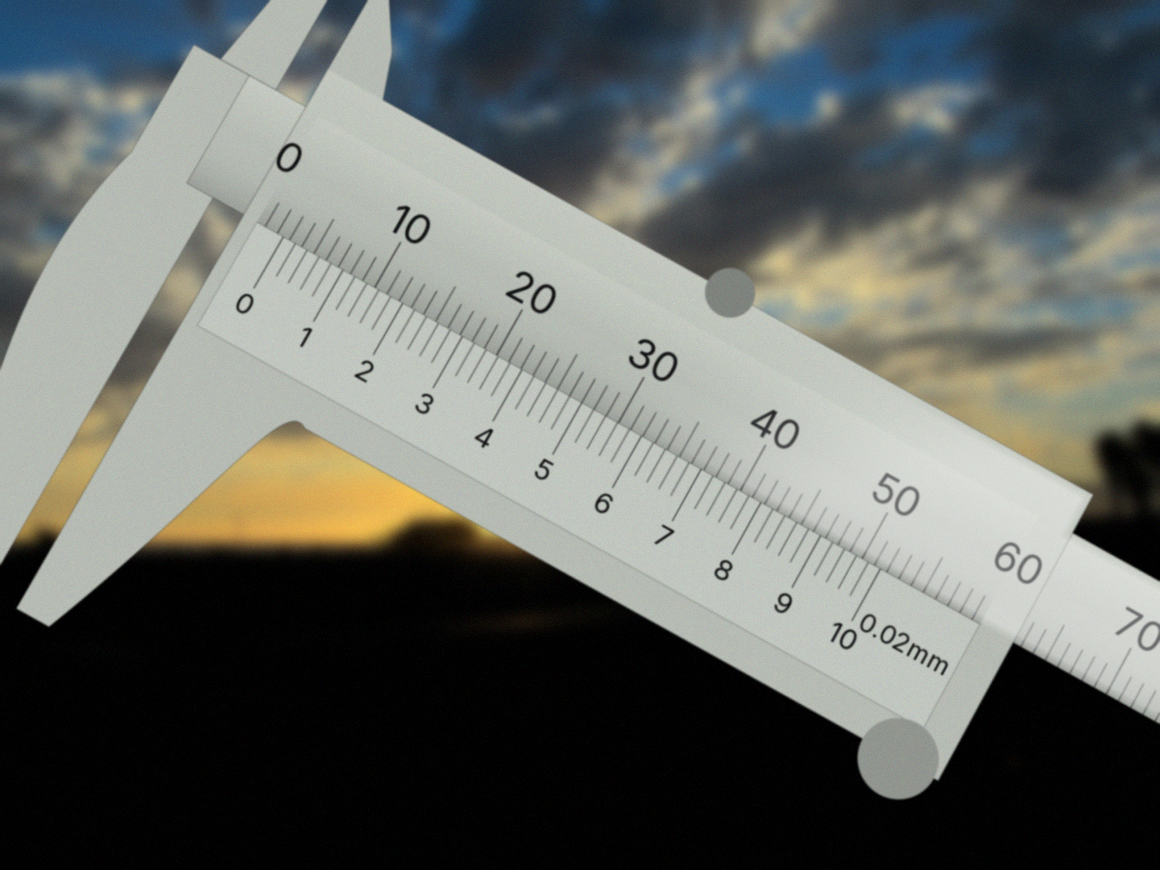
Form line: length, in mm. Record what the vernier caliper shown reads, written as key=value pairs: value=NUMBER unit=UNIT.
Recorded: value=2.5 unit=mm
